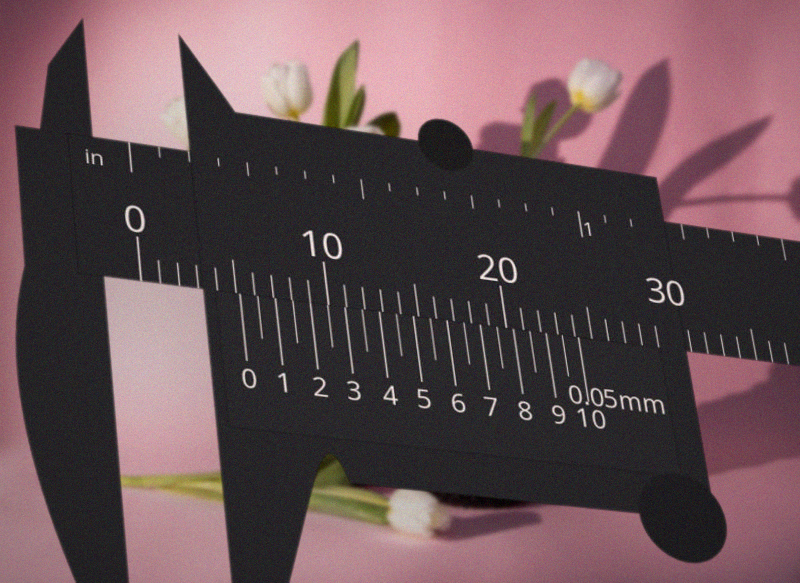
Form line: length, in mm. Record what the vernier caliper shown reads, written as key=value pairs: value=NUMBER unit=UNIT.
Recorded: value=5.2 unit=mm
